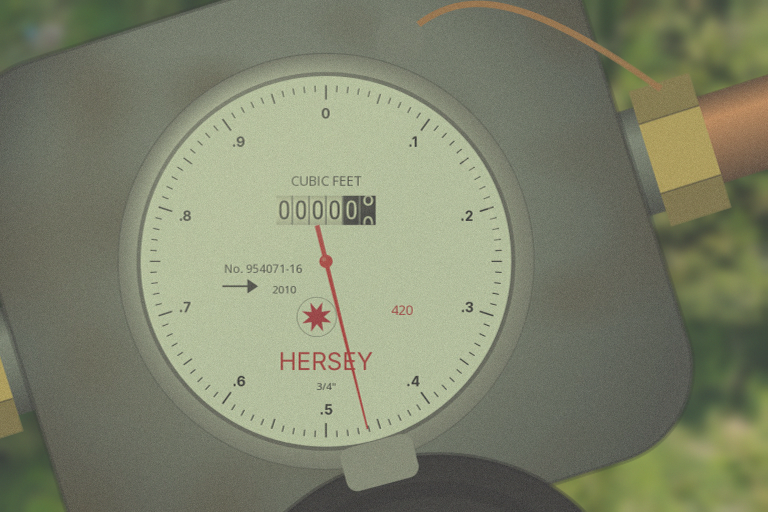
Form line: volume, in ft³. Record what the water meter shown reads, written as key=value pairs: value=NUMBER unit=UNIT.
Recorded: value=8.46 unit=ft³
